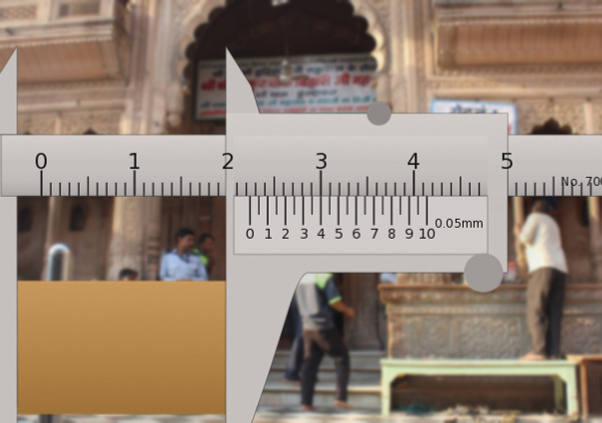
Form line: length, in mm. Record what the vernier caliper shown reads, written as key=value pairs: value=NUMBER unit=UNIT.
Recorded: value=22.4 unit=mm
